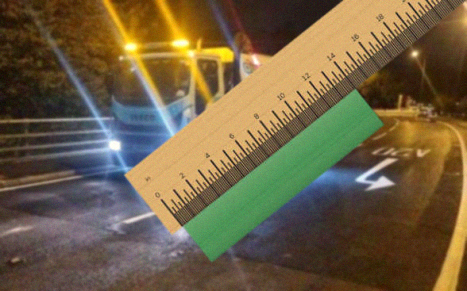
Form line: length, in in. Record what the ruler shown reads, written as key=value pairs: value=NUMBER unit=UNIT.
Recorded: value=14 unit=in
